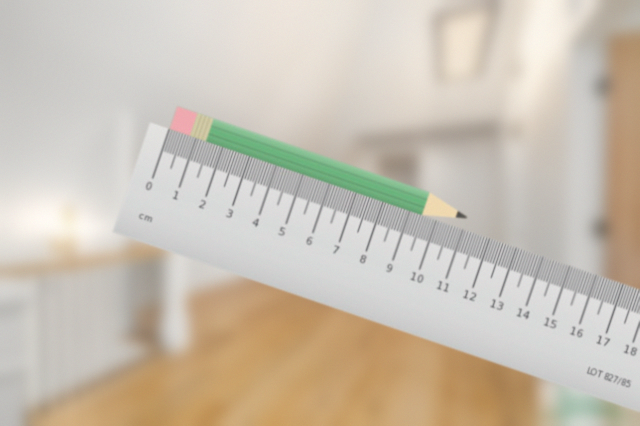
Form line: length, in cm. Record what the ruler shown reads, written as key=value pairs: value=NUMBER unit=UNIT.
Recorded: value=11 unit=cm
